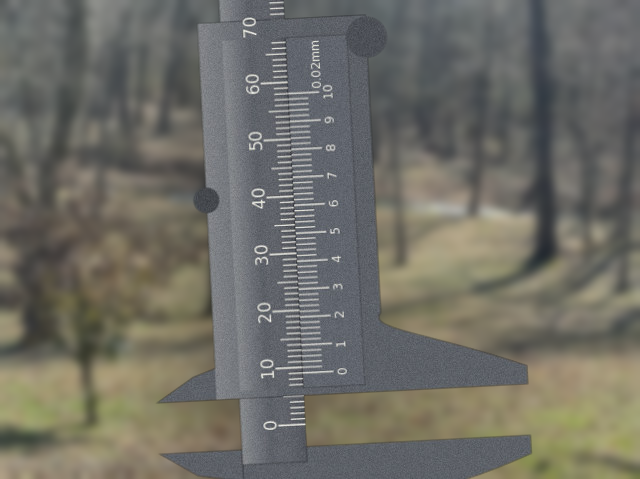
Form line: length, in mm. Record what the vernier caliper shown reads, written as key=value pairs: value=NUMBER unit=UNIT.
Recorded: value=9.0 unit=mm
